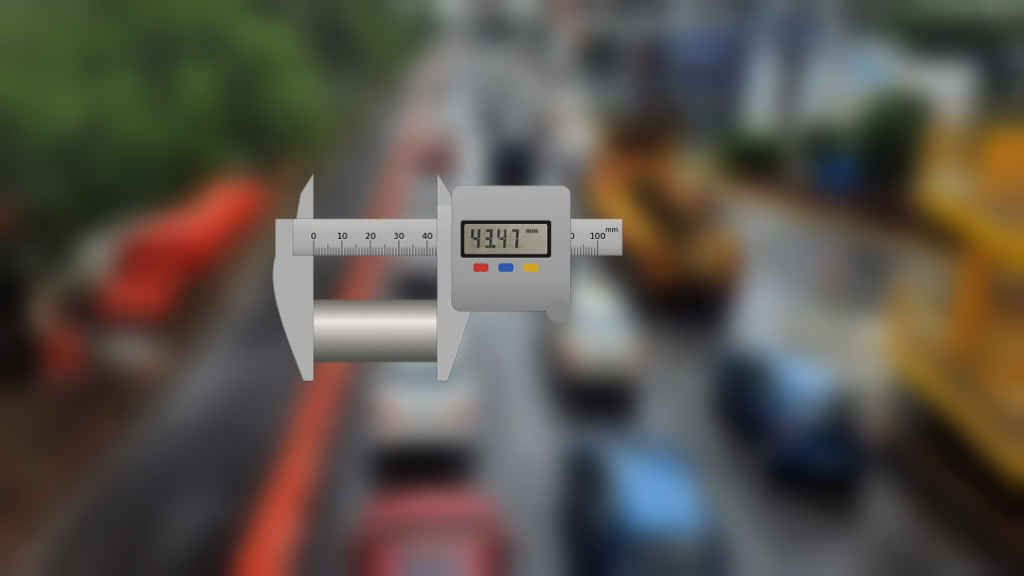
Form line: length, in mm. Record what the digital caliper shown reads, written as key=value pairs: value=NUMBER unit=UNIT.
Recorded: value=43.47 unit=mm
